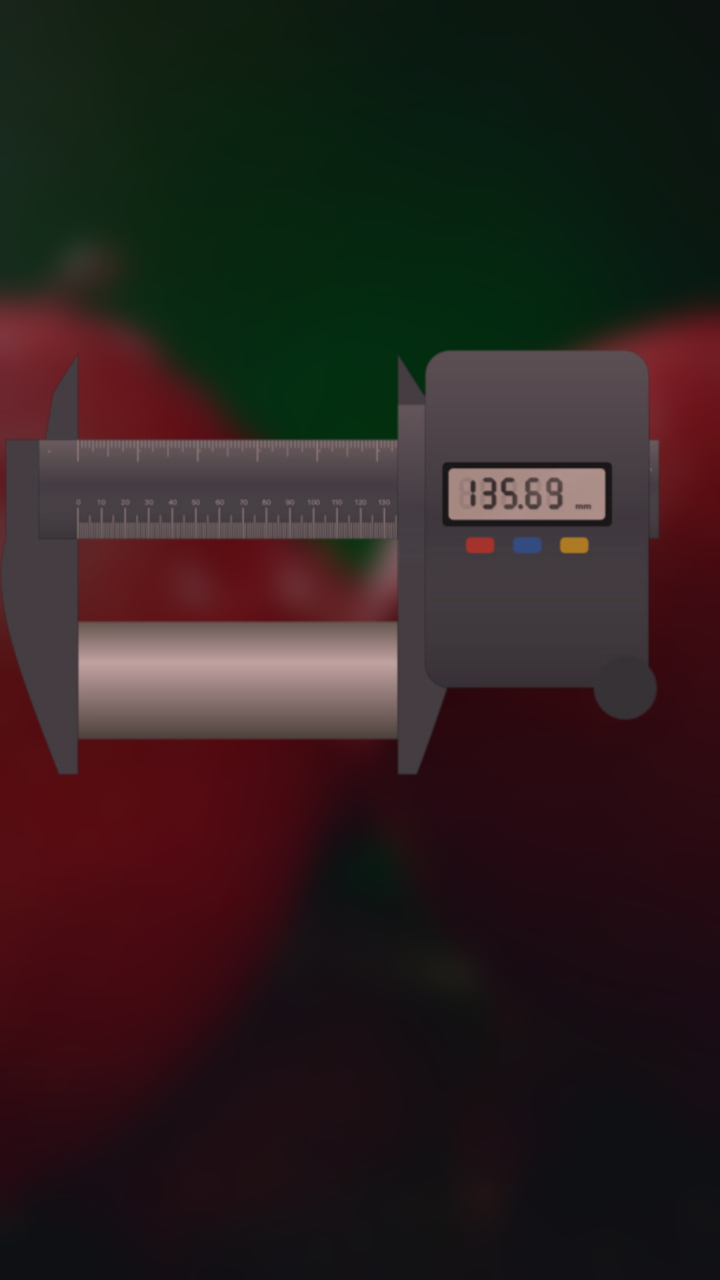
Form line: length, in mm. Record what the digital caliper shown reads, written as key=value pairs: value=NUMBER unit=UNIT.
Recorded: value=135.69 unit=mm
